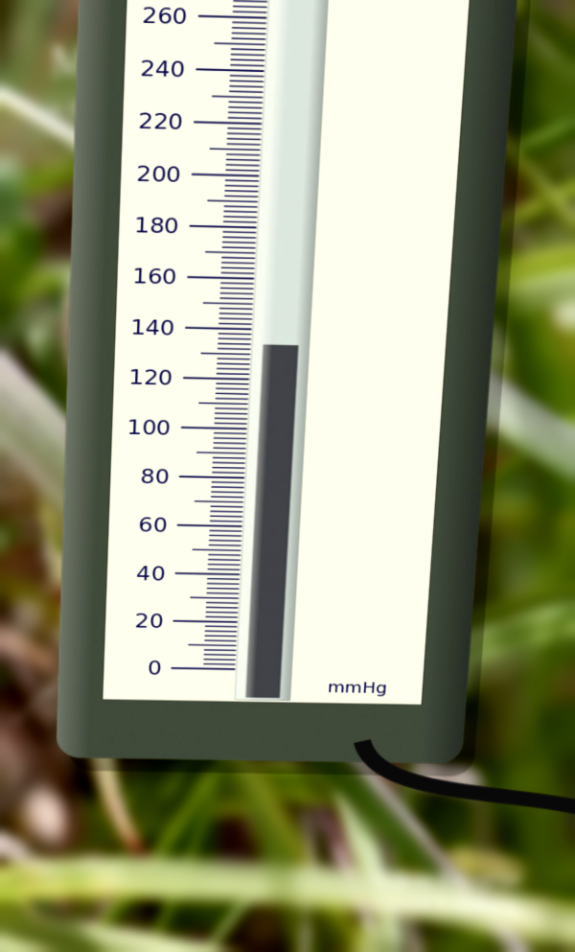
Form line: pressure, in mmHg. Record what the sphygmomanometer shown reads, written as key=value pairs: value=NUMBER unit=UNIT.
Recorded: value=134 unit=mmHg
